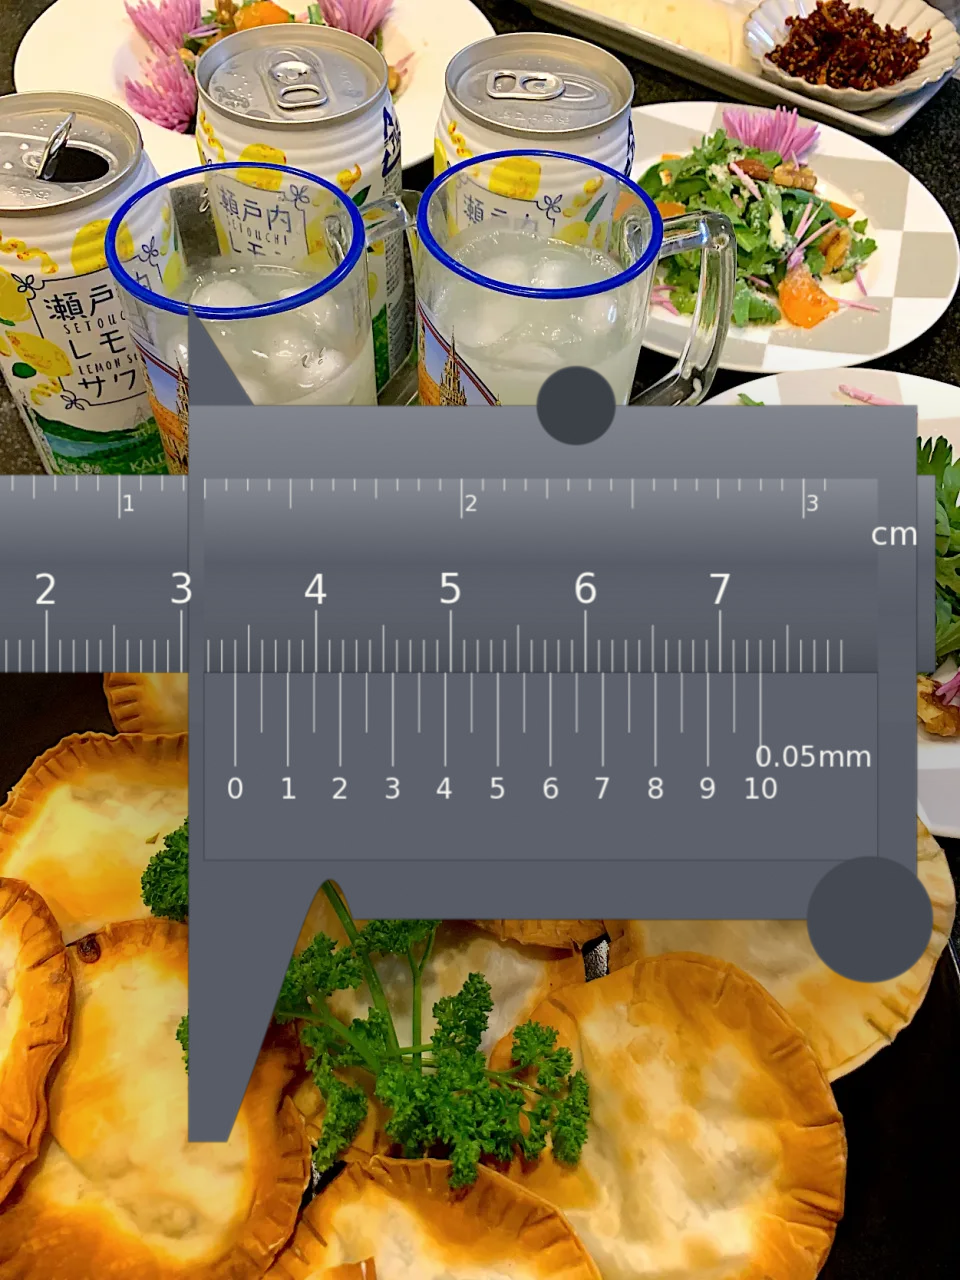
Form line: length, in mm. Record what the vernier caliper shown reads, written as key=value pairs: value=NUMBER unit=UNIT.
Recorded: value=34.0 unit=mm
